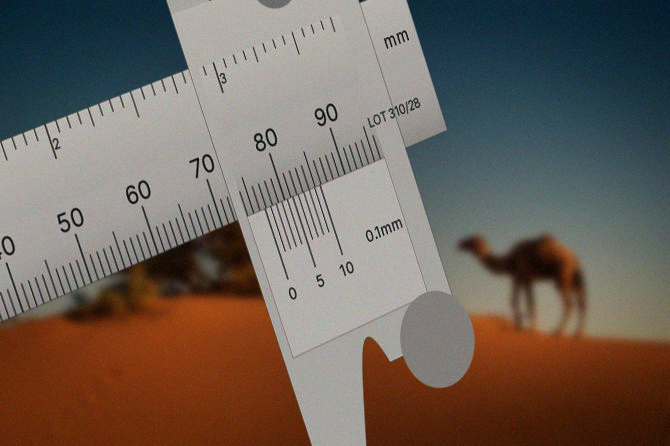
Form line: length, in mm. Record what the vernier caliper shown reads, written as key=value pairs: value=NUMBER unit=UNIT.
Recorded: value=76.8 unit=mm
